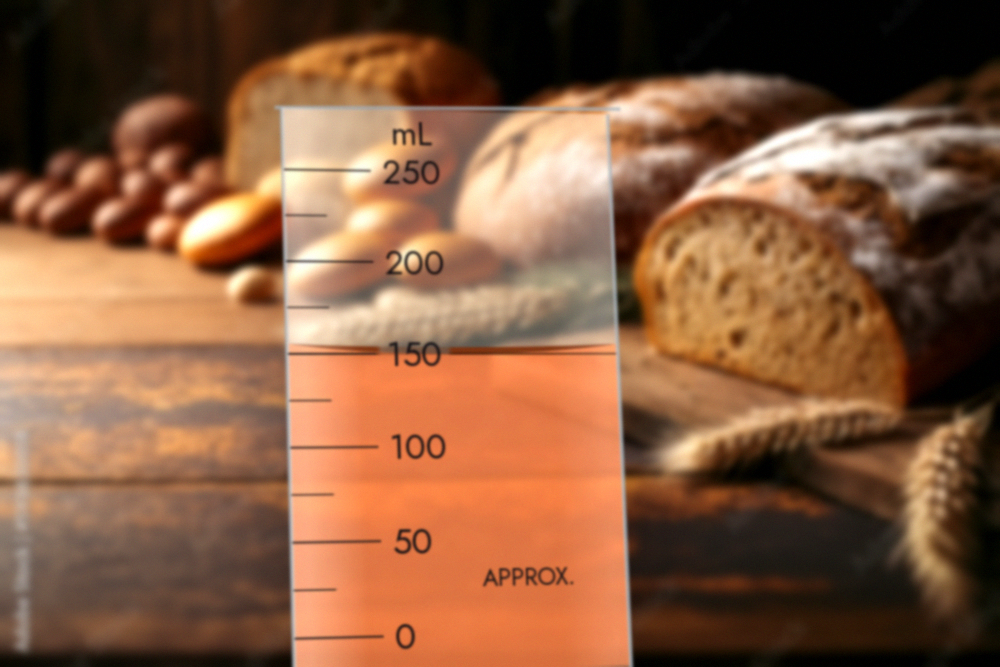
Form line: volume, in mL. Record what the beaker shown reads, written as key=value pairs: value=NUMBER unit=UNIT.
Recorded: value=150 unit=mL
